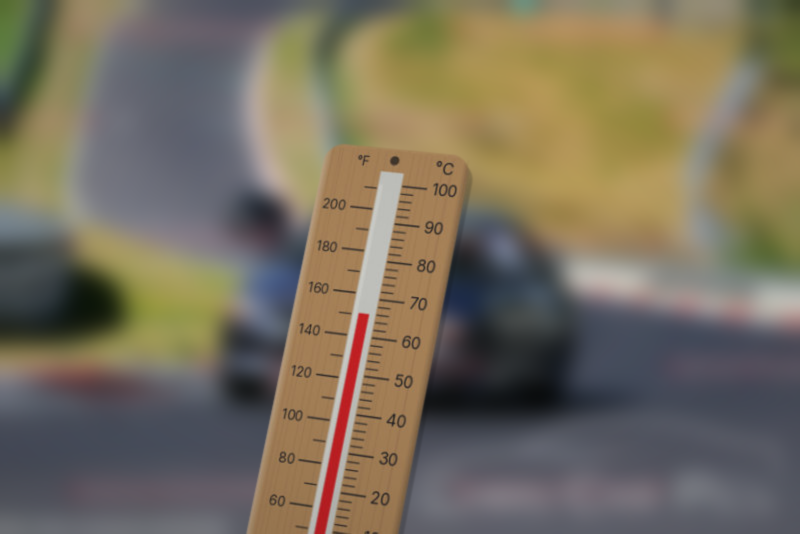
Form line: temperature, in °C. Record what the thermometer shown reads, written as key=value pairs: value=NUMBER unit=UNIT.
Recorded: value=66 unit=°C
